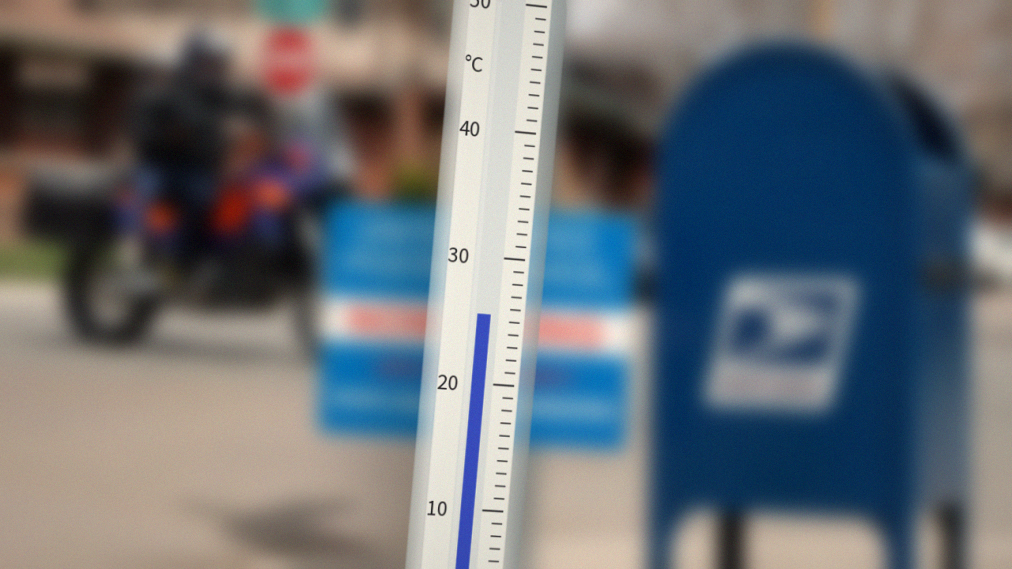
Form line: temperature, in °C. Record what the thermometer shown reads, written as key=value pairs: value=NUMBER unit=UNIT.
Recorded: value=25.5 unit=°C
